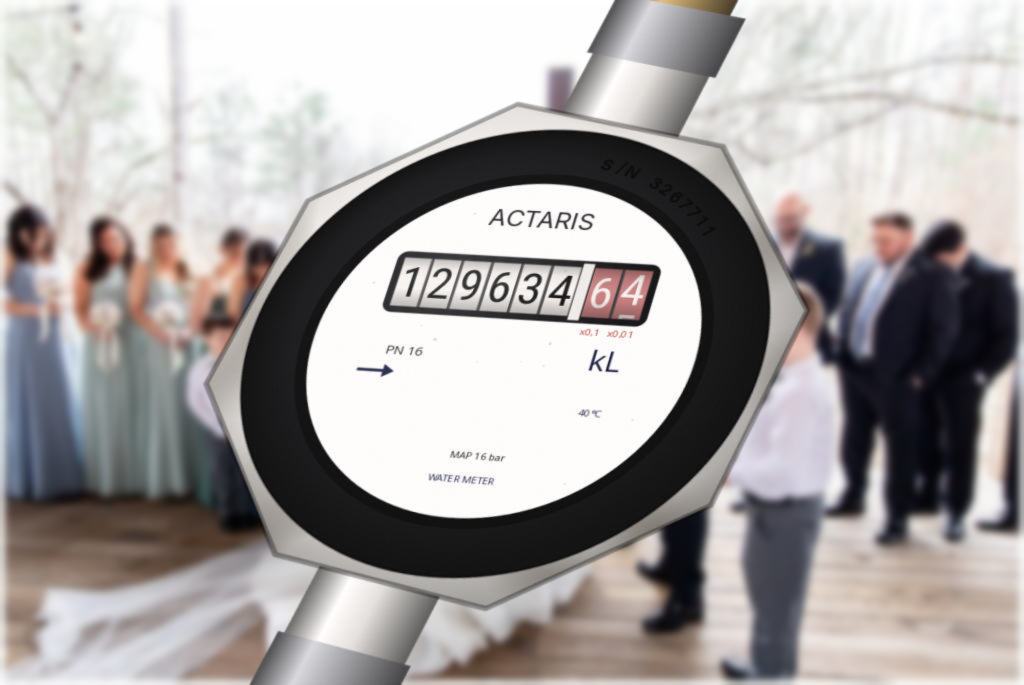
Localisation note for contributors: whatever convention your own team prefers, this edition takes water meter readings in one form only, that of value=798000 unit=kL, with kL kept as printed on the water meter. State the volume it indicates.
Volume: value=129634.64 unit=kL
